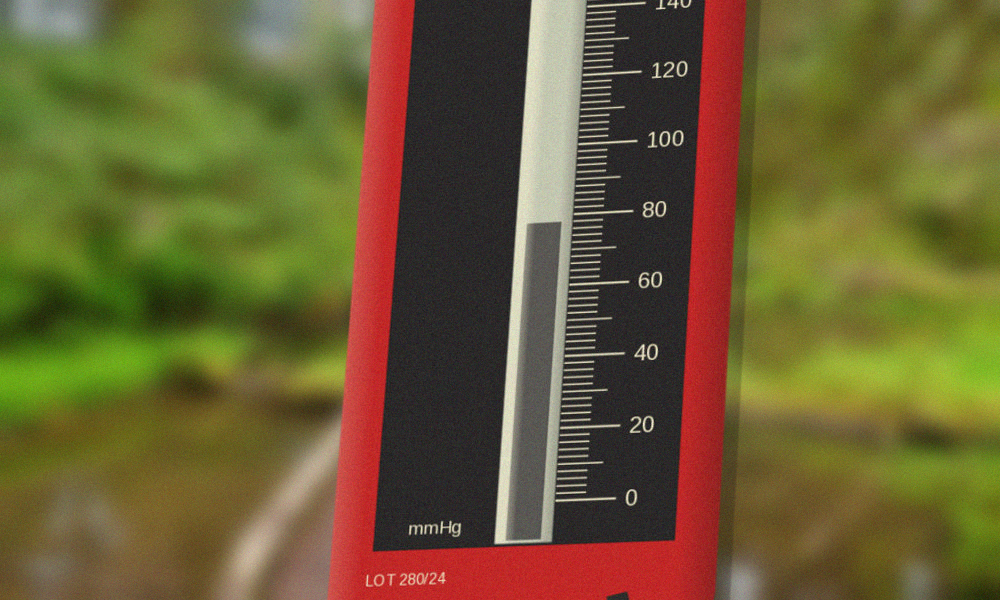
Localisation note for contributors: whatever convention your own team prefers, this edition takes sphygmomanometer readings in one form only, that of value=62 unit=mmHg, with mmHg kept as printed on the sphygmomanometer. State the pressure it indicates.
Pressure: value=78 unit=mmHg
